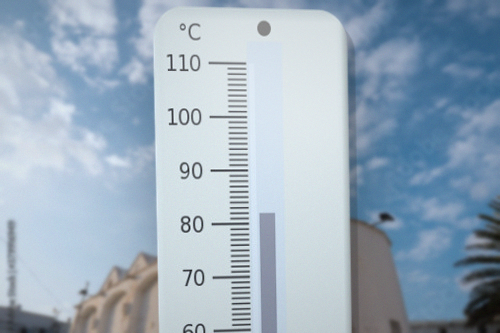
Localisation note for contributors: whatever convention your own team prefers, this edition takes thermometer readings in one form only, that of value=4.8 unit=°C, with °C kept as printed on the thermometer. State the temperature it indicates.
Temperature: value=82 unit=°C
